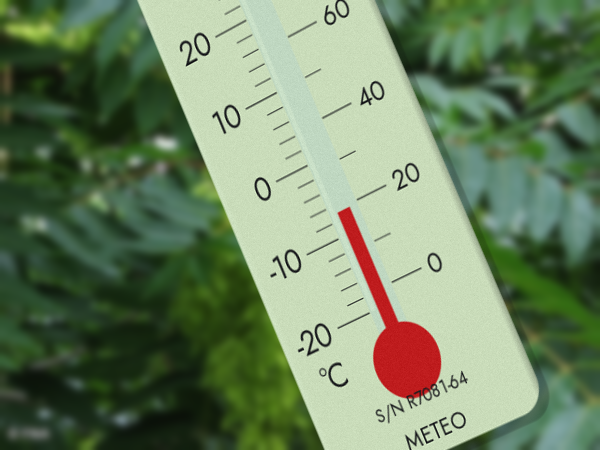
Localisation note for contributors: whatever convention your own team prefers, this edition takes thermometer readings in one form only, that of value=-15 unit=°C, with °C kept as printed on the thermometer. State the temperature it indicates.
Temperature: value=-7 unit=°C
